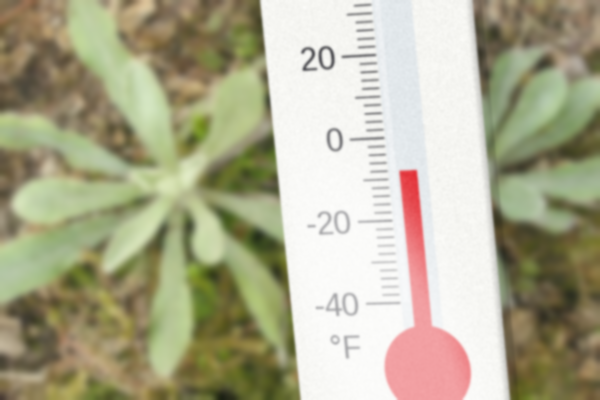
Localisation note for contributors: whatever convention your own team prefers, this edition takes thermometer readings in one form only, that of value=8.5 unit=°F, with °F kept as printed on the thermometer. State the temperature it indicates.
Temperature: value=-8 unit=°F
